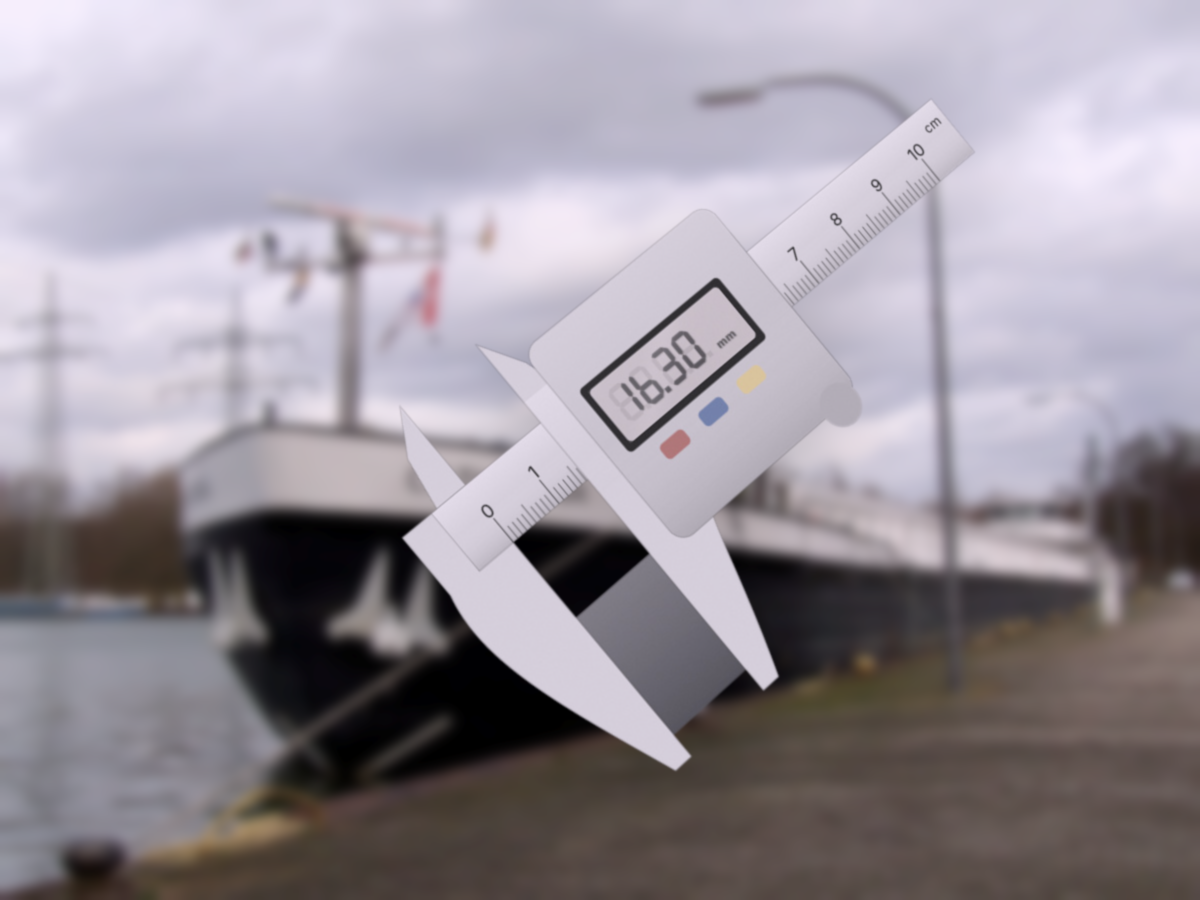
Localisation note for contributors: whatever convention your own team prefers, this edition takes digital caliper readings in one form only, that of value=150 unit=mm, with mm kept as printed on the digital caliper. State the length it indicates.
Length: value=16.30 unit=mm
